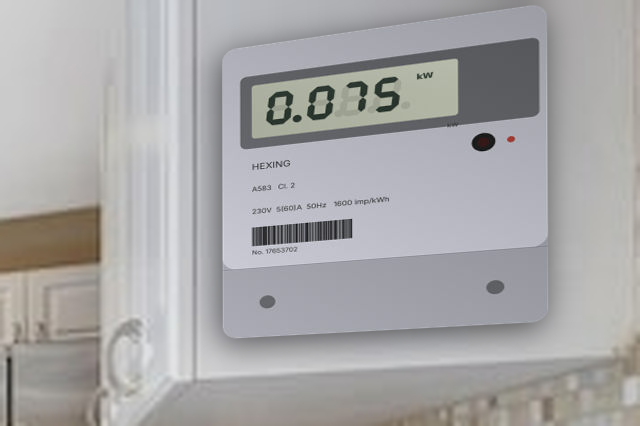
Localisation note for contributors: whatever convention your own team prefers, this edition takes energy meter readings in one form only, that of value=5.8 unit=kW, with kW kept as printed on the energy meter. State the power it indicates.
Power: value=0.075 unit=kW
